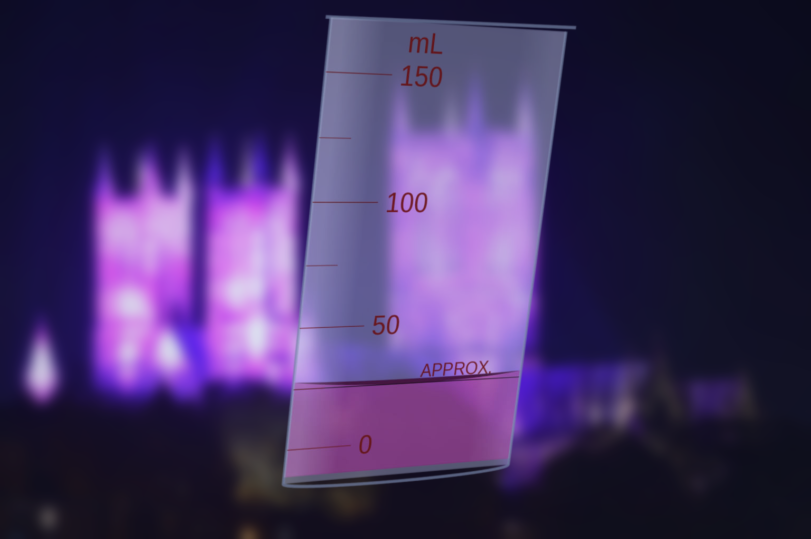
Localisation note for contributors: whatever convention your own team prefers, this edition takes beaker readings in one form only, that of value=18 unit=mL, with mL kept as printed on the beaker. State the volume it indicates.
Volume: value=25 unit=mL
